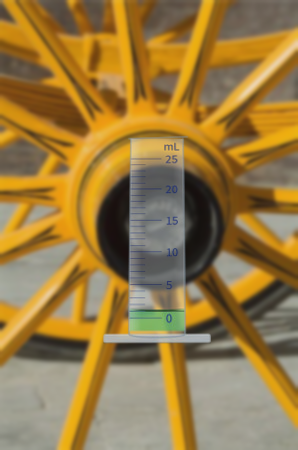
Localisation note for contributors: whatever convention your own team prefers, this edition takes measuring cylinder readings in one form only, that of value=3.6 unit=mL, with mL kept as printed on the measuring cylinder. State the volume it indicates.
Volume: value=1 unit=mL
